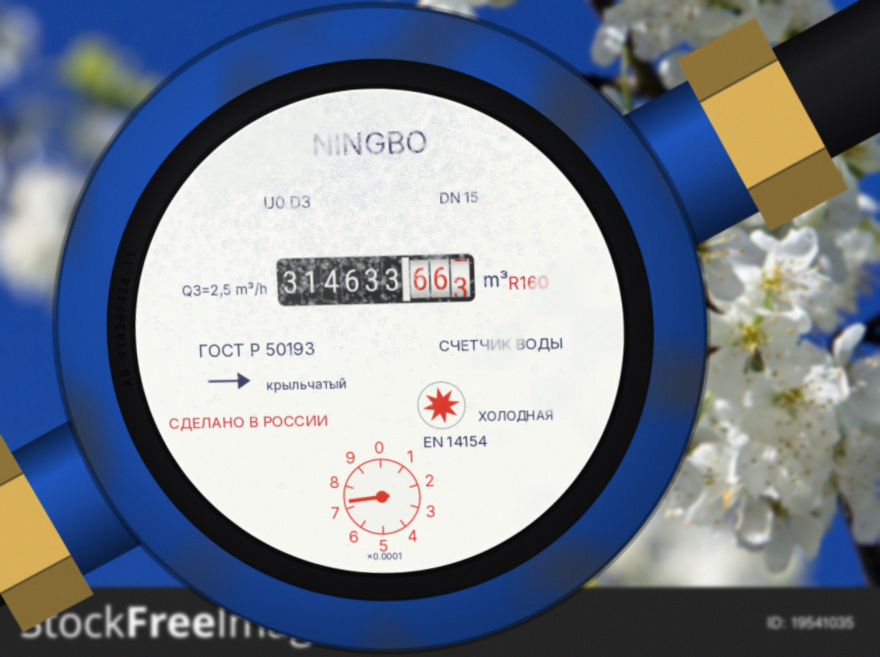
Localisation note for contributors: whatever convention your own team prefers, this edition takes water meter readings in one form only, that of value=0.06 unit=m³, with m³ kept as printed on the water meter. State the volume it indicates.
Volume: value=314633.6627 unit=m³
